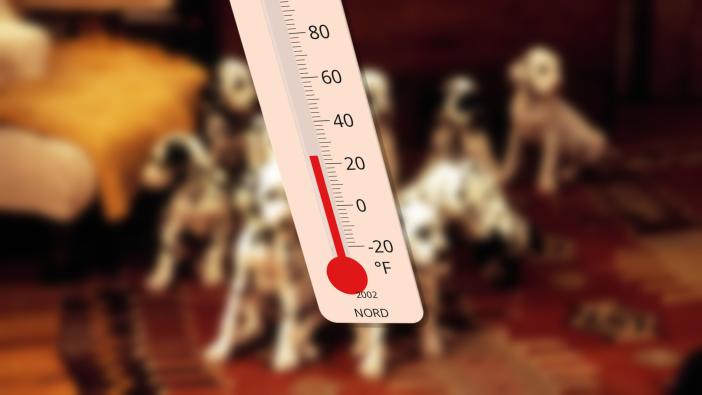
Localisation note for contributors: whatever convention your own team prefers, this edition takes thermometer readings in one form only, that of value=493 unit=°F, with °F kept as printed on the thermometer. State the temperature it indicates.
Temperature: value=24 unit=°F
